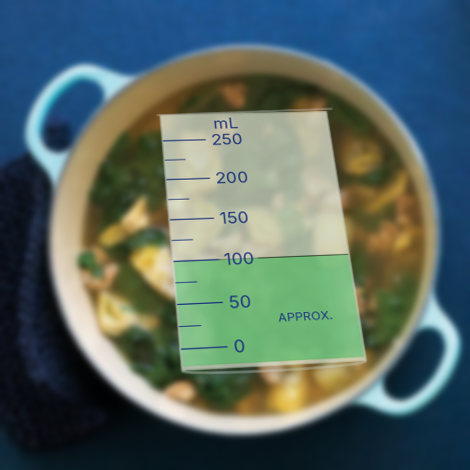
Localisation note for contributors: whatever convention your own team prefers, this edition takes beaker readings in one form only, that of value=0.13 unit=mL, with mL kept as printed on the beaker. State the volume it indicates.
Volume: value=100 unit=mL
